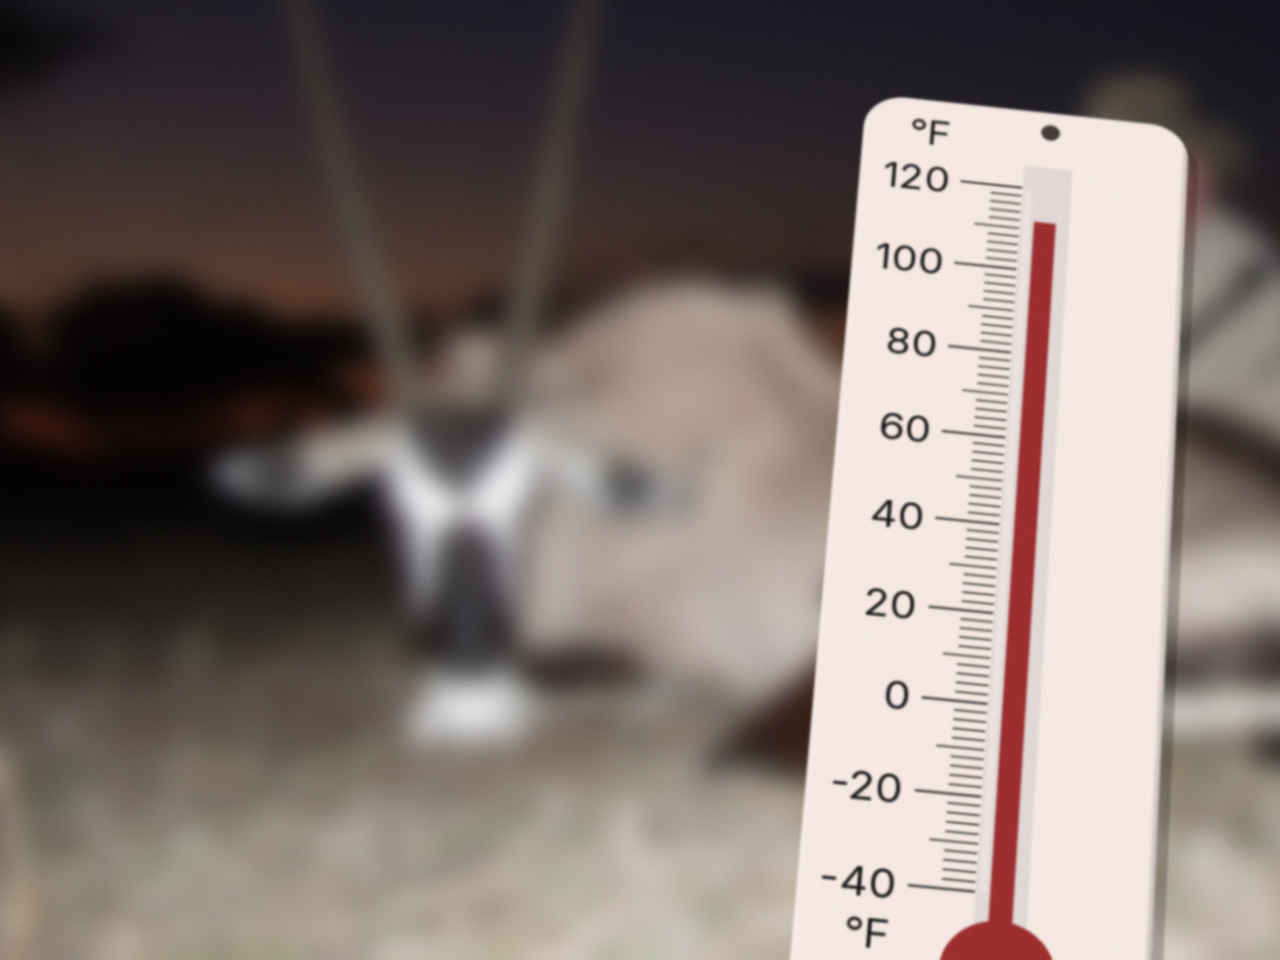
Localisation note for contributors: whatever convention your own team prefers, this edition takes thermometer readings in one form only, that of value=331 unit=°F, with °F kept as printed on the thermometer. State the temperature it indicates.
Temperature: value=112 unit=°F
